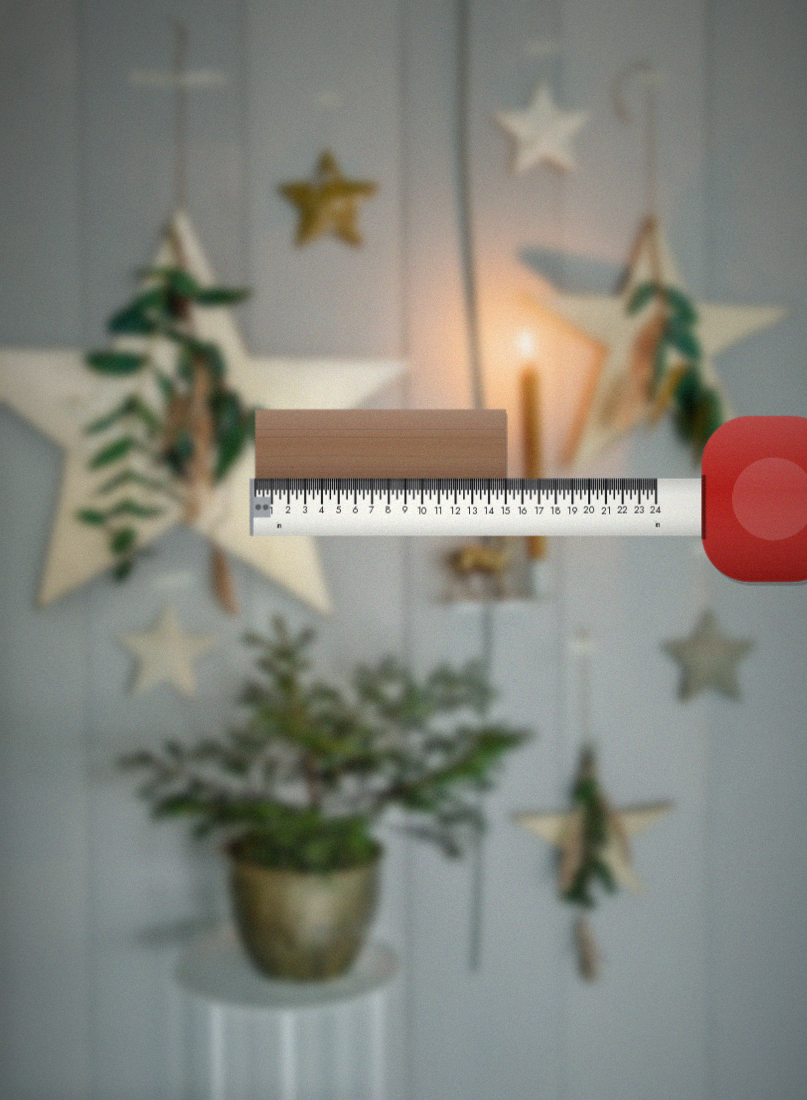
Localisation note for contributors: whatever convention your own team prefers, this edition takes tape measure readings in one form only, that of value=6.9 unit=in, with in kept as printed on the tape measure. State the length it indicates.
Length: value=15 unit=in
